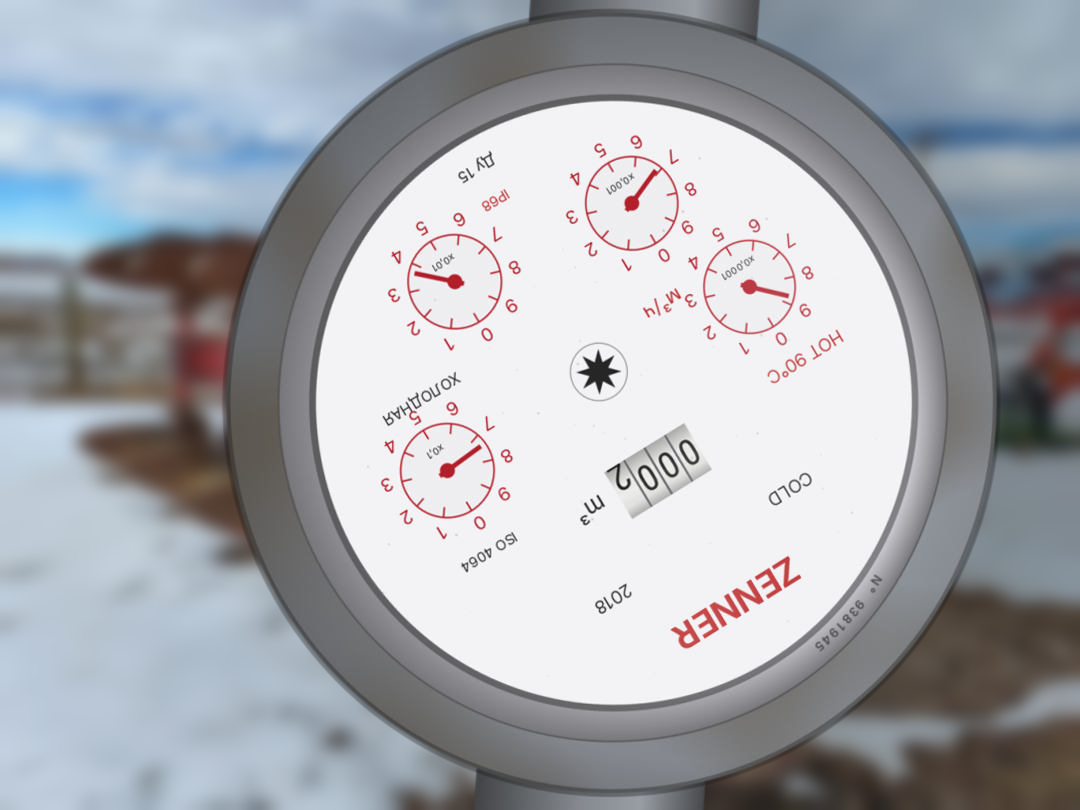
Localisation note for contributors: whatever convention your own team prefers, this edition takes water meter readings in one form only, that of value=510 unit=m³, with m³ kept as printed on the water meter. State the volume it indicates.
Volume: value=1.7368 unit=m³
